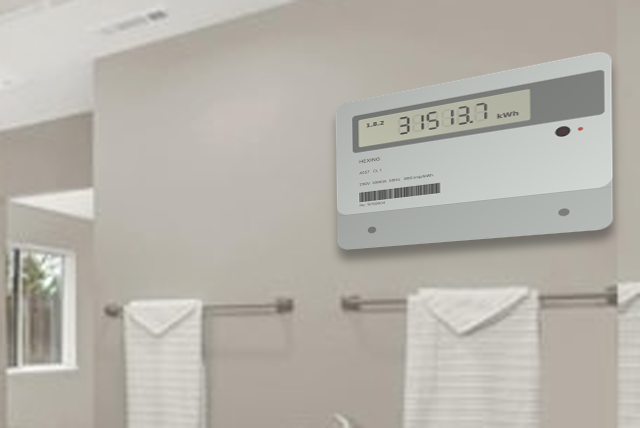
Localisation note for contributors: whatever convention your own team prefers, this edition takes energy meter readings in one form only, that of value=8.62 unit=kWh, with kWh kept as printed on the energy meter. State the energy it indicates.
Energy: value=31513.7 unit=kWh
